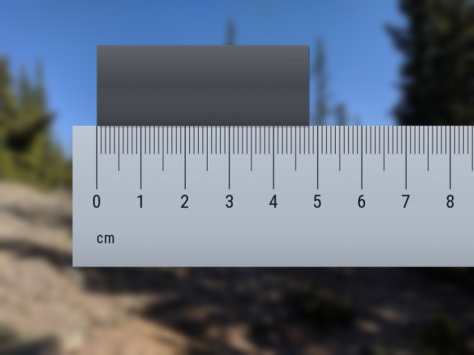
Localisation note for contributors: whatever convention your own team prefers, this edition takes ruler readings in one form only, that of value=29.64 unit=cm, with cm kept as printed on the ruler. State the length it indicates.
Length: value=4.8 unit=cm
